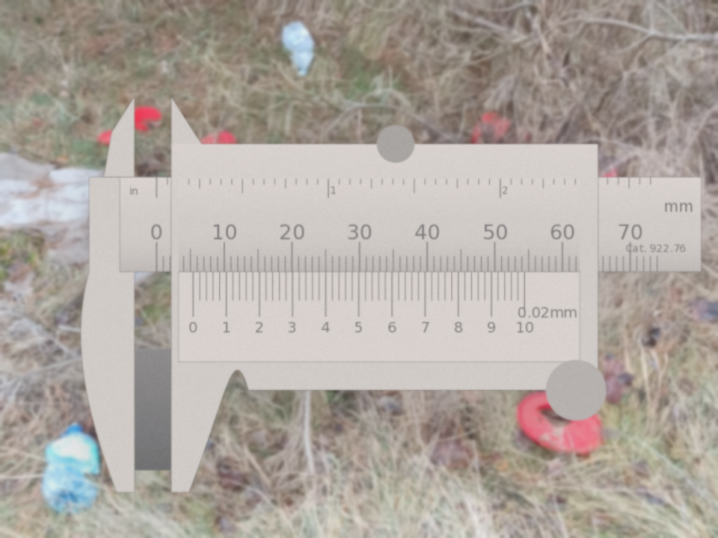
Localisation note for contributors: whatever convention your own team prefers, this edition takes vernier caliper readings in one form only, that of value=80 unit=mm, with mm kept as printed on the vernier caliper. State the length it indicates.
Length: value=5.4 unit=mm
